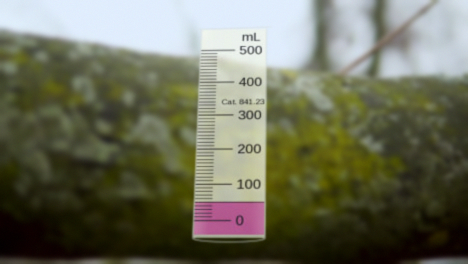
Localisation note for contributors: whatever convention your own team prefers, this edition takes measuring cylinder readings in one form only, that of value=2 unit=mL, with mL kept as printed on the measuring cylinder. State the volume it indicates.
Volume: value=50 unit=mL
